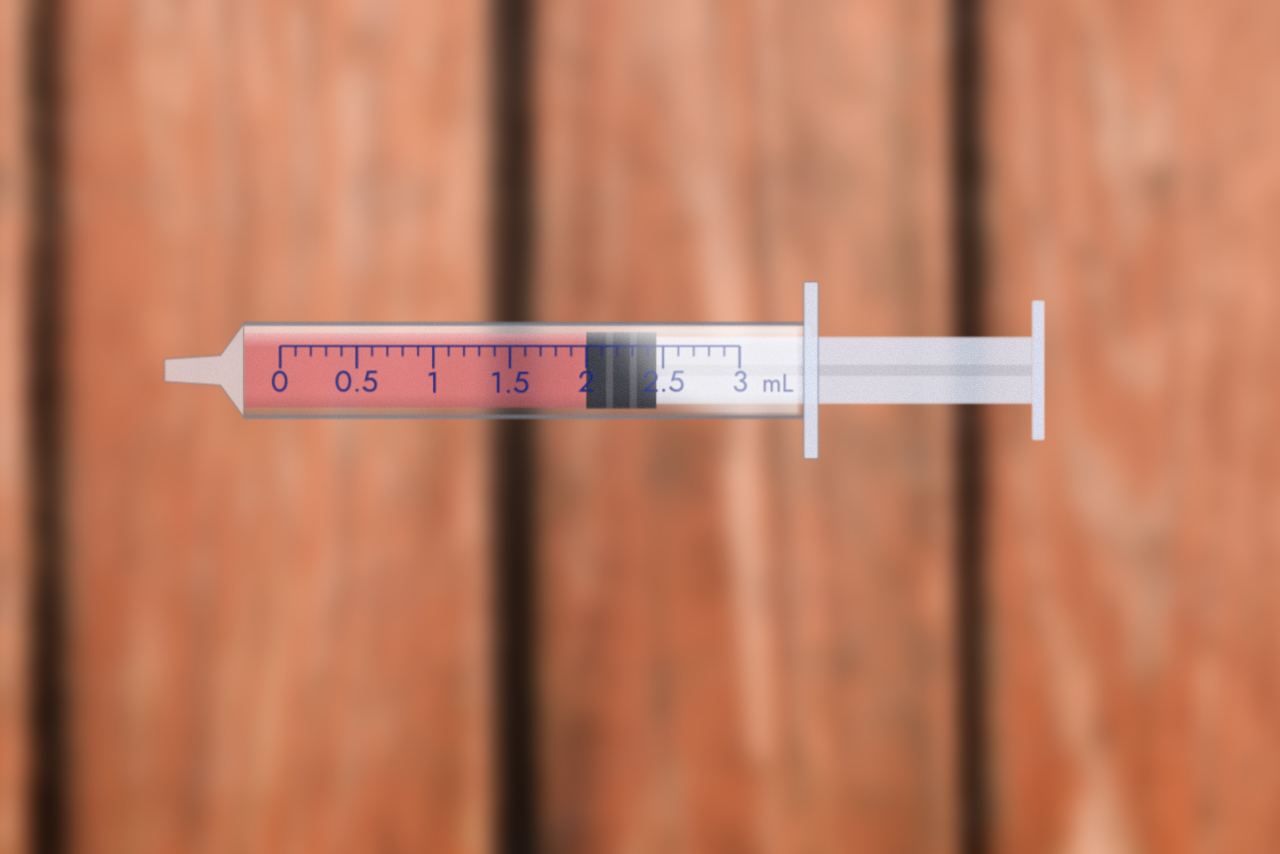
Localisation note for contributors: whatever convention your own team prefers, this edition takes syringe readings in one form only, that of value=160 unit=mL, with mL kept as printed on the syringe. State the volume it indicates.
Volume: value=2 unit=mL
